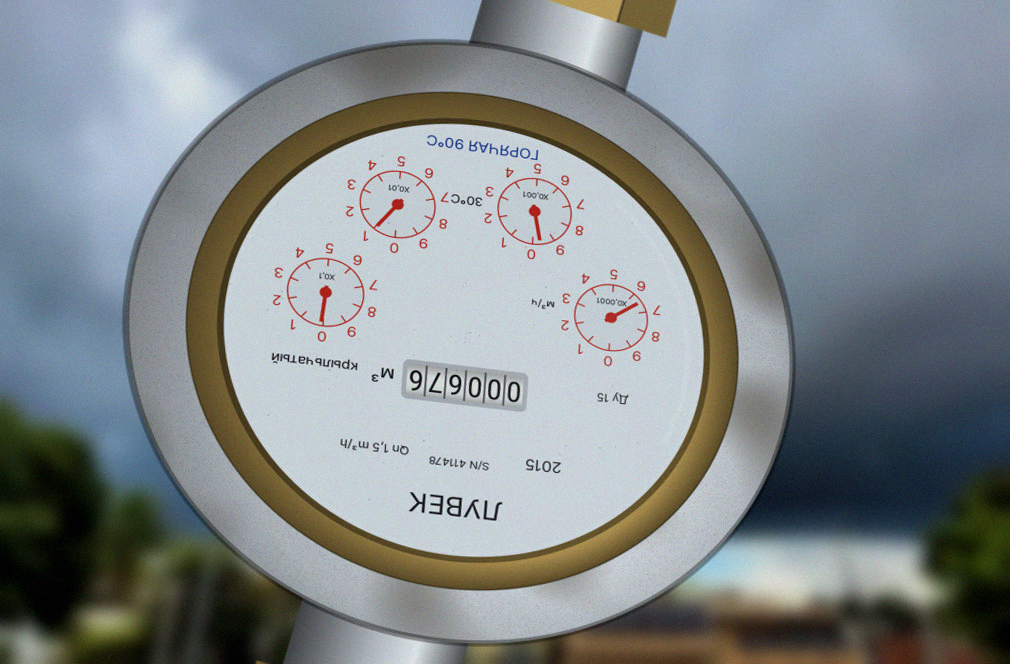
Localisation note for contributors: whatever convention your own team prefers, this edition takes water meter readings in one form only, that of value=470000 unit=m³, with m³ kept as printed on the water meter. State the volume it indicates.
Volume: value=676.0096 unit=m³
